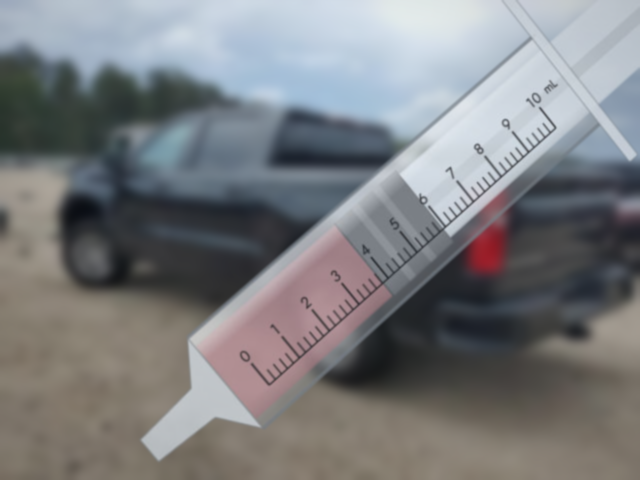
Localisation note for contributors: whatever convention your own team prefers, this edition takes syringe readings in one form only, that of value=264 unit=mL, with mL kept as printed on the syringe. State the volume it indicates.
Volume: value=3.8 unit=mL
